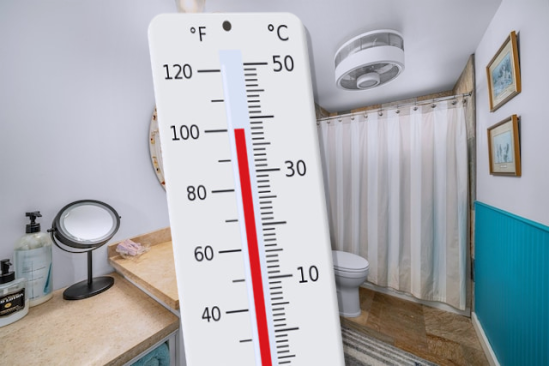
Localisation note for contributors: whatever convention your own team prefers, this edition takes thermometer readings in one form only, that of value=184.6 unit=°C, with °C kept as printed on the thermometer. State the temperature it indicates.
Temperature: value=38 unit=°C
